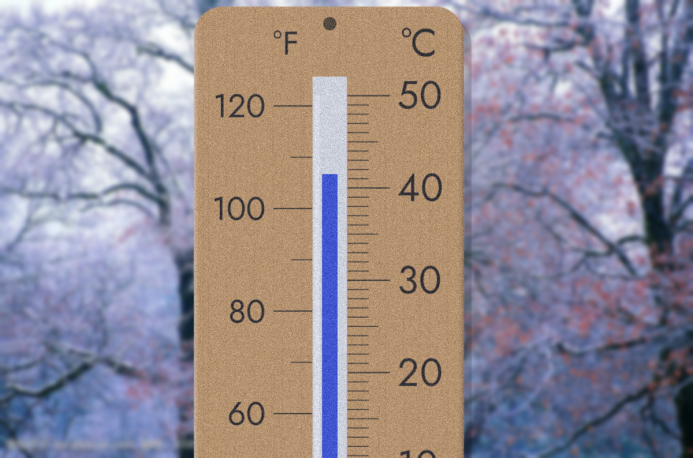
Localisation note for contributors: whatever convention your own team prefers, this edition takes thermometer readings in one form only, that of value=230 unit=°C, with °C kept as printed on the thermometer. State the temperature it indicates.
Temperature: value=41.5 unit=°C
